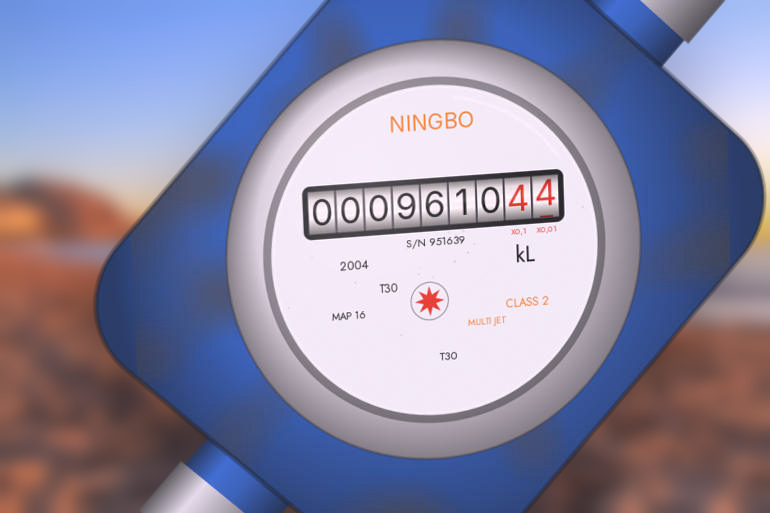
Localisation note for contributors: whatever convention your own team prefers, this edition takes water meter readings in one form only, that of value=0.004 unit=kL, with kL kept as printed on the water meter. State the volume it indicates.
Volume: value=9610.44 unit=kL
